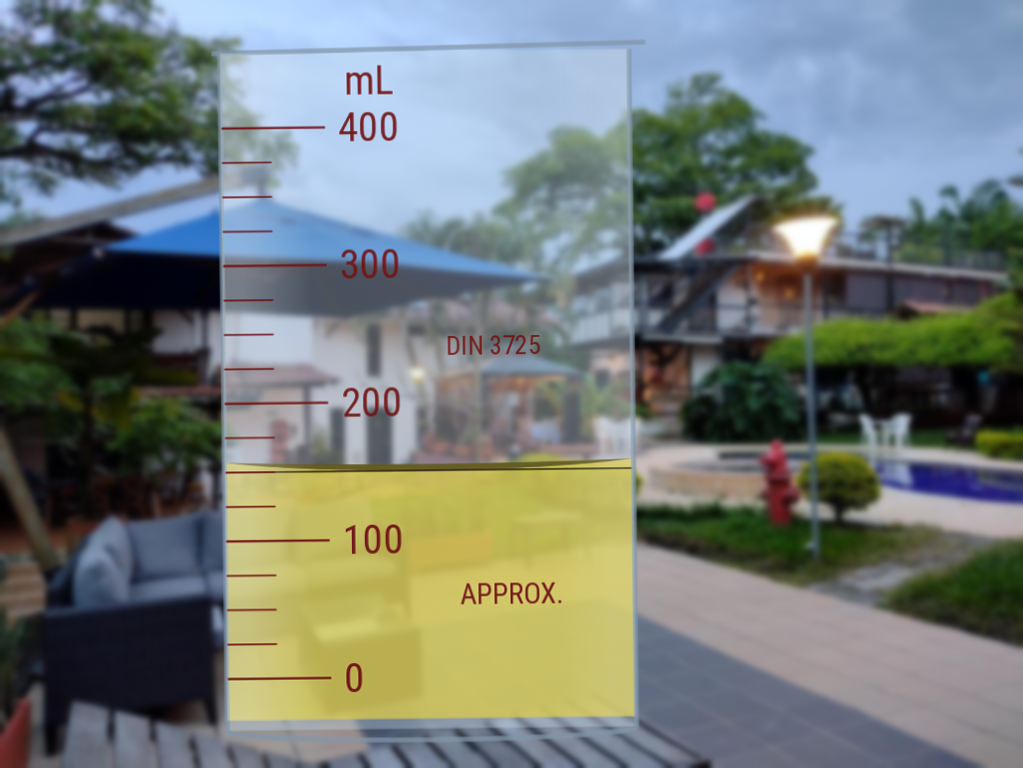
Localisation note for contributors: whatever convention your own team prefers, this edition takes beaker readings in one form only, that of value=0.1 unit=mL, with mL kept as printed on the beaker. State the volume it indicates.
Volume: value=150 unit=mL
